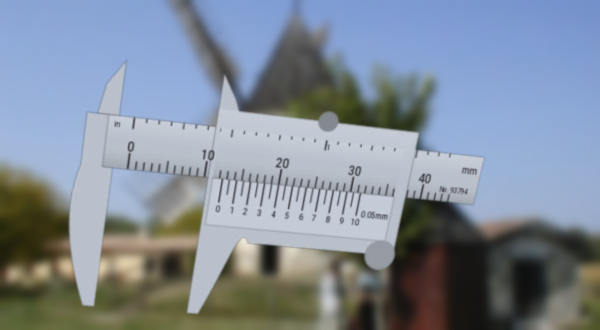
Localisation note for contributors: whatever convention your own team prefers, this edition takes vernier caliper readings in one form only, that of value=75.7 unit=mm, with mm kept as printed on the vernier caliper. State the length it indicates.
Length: value=12.4 unit=mm
